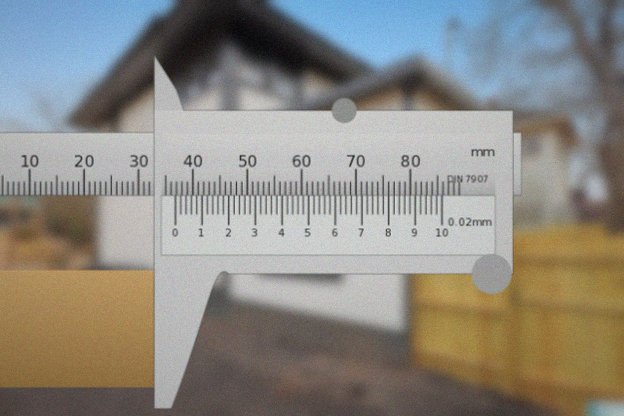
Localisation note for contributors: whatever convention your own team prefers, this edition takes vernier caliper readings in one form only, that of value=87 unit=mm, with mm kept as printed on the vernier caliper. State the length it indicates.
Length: value=36.8 unit=mm
